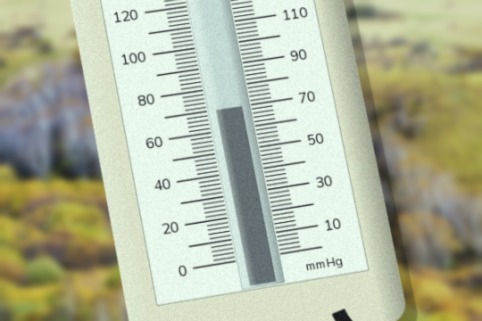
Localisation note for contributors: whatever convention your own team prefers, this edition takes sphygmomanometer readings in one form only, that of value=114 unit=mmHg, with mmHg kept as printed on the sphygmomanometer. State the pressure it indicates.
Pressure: value=70 unit=mmHg
